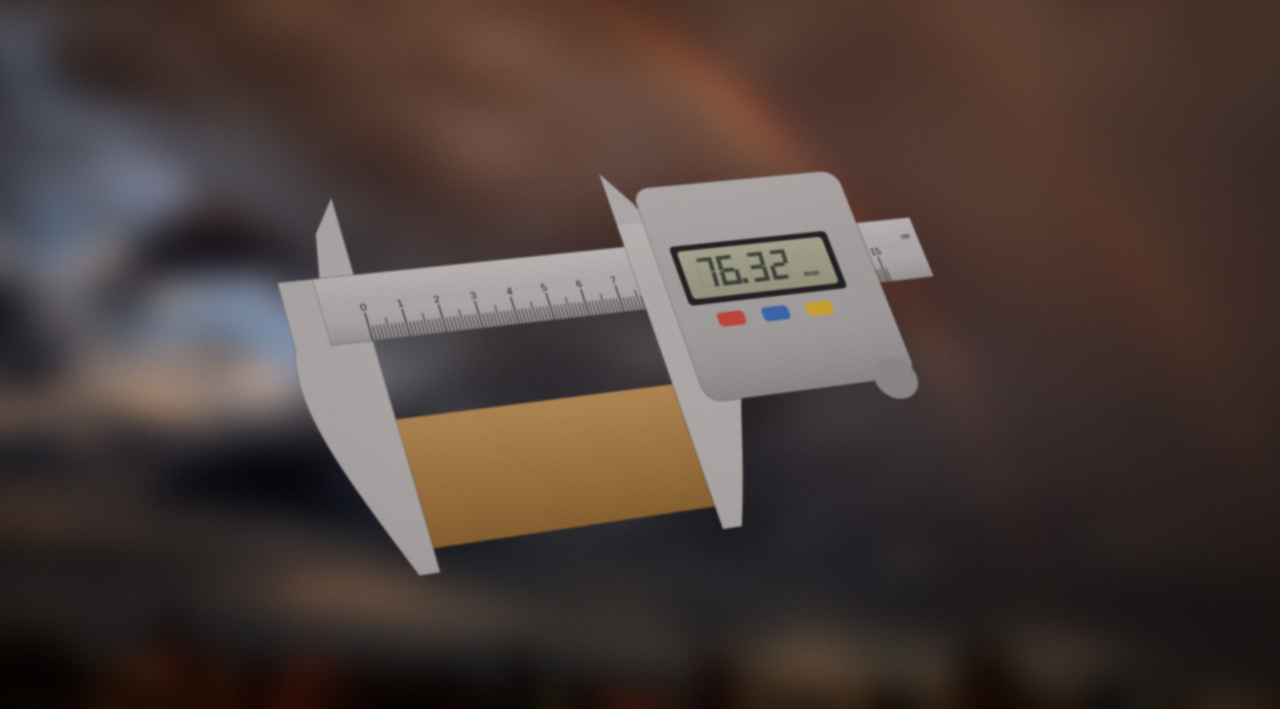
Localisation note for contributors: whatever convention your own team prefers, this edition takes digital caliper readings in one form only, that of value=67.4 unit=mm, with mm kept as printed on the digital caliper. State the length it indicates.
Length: value=76.32 unit=mm
